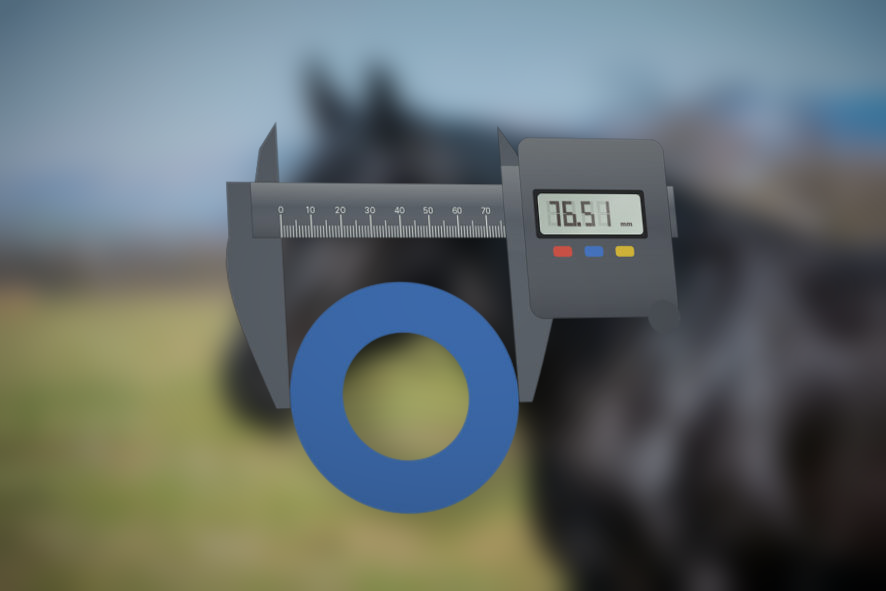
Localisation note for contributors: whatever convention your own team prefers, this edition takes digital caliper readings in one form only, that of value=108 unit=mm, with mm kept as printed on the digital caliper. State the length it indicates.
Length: value=76.51 unit=mm
